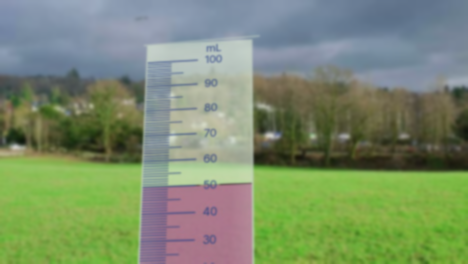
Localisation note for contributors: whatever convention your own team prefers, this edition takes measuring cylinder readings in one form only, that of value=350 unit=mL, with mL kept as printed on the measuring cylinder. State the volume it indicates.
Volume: value=50 unit=mL
